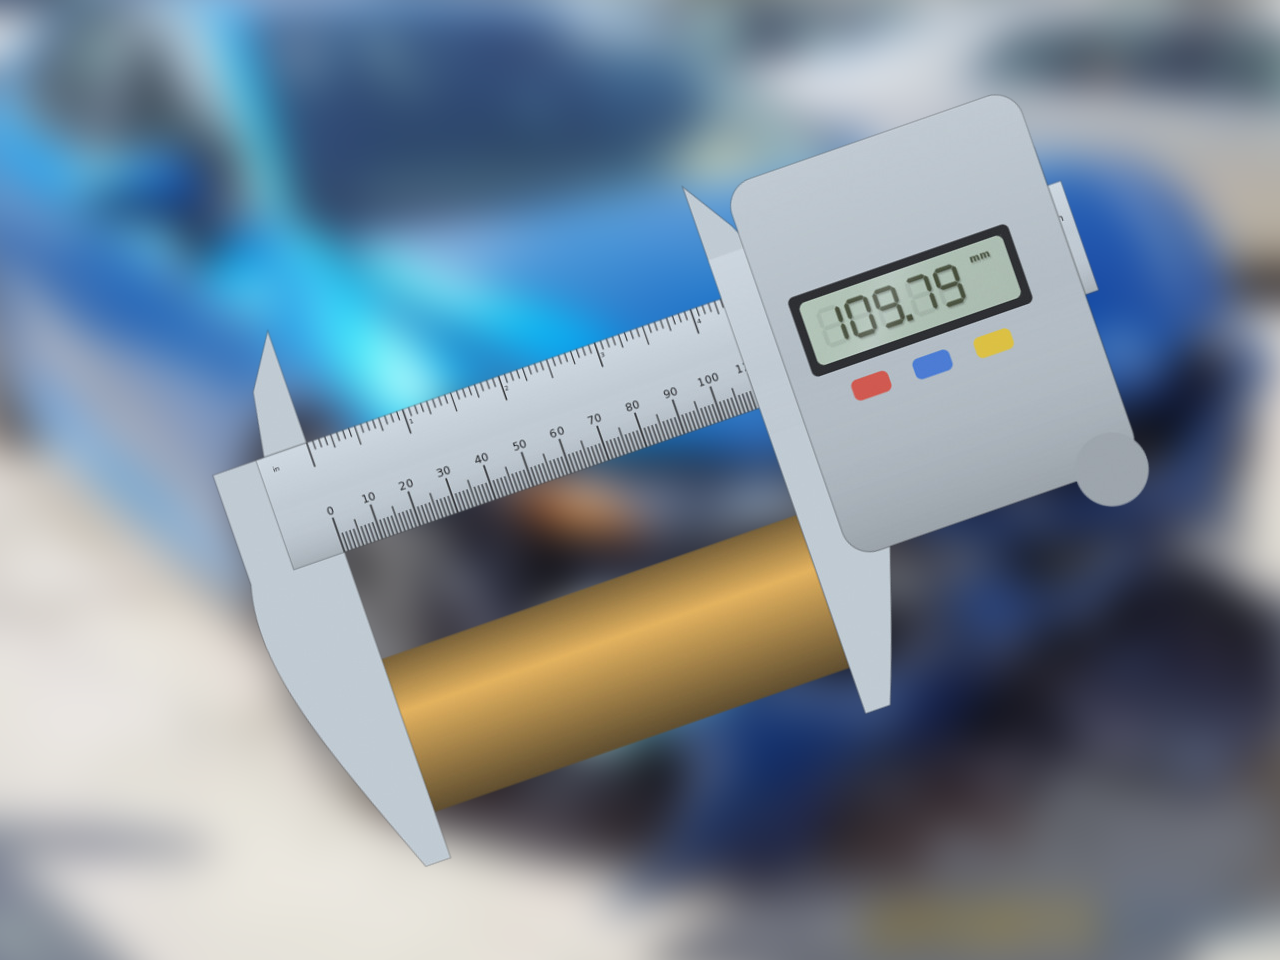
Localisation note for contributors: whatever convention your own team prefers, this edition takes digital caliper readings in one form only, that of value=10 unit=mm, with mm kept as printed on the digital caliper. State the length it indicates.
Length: value=109.79 unit=mm
